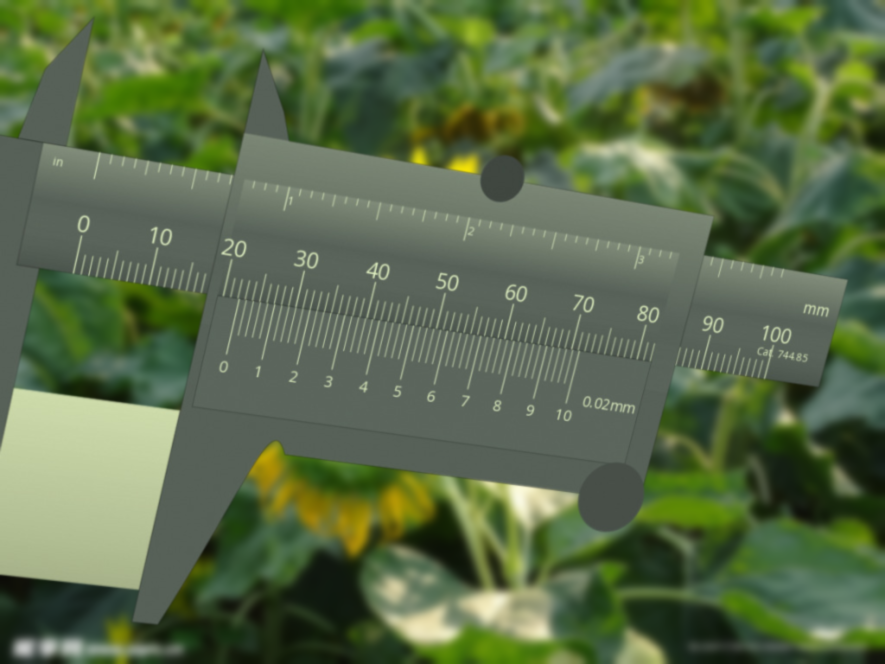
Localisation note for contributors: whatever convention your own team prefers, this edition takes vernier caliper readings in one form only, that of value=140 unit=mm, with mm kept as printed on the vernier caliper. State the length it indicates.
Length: value=22.2 unit=mm
